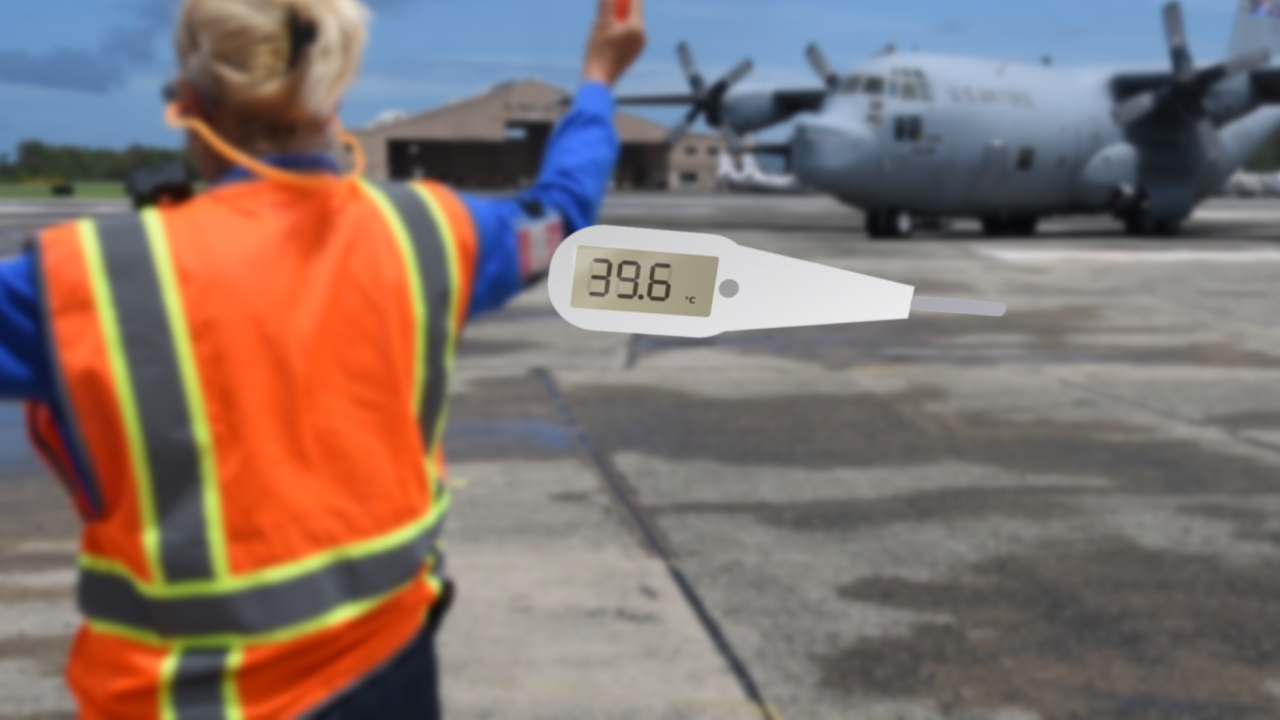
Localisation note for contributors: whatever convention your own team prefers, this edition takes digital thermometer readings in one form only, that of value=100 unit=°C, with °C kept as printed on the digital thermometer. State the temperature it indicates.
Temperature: value=39.6 unit=°C
